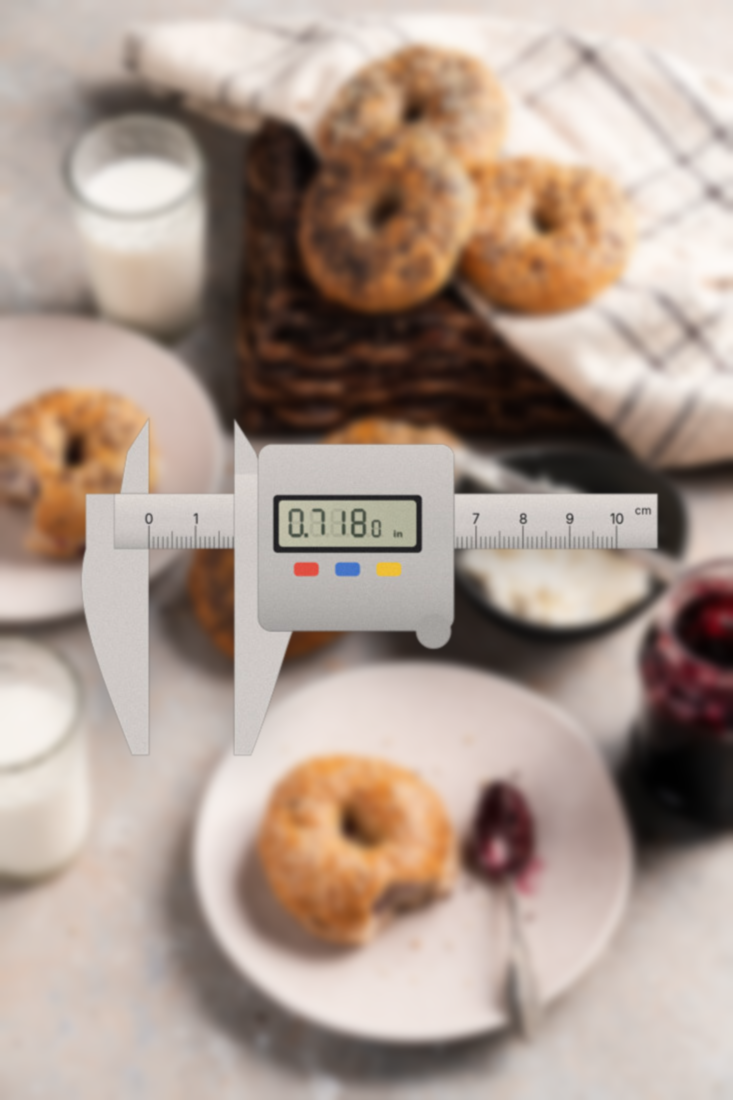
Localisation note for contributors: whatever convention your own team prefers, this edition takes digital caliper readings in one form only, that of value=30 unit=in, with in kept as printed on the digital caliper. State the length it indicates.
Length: value=0.7180 unit=in
